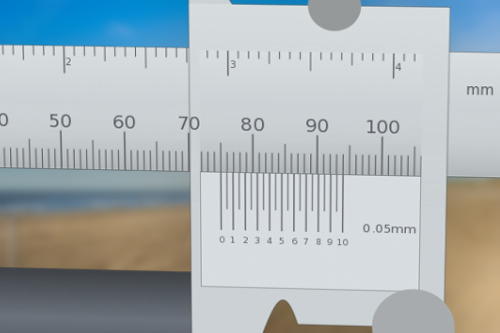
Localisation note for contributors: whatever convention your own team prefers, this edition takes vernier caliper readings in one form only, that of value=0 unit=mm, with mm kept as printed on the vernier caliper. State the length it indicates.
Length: value=75.0 unit=mm
